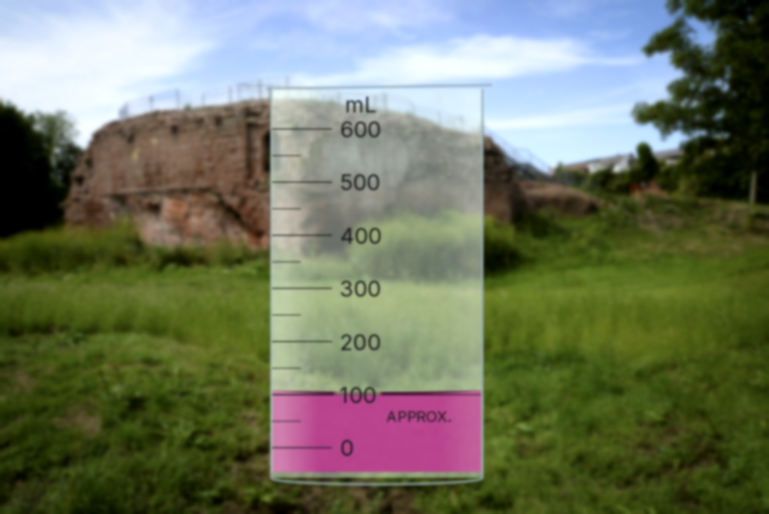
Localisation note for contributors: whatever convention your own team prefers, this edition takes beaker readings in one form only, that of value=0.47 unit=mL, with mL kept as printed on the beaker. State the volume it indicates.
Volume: value=100 unit=mL
